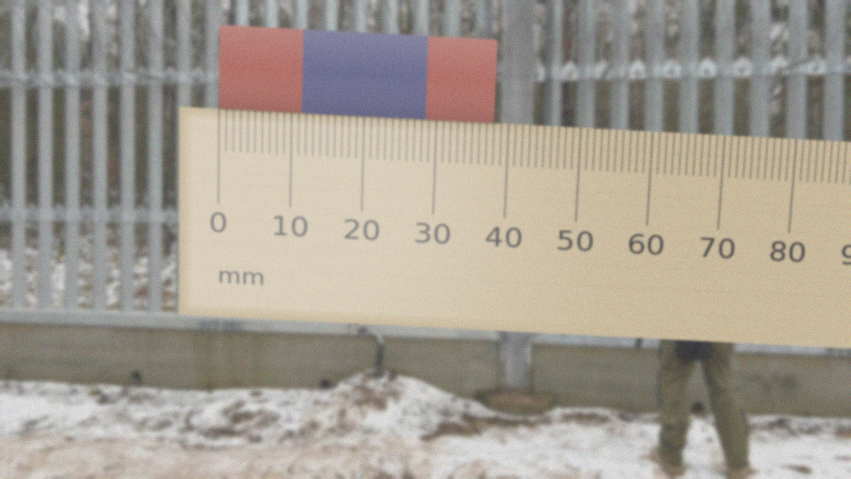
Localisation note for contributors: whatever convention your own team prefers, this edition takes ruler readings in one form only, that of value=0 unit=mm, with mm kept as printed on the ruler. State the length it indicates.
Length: value=38 unit=mm
